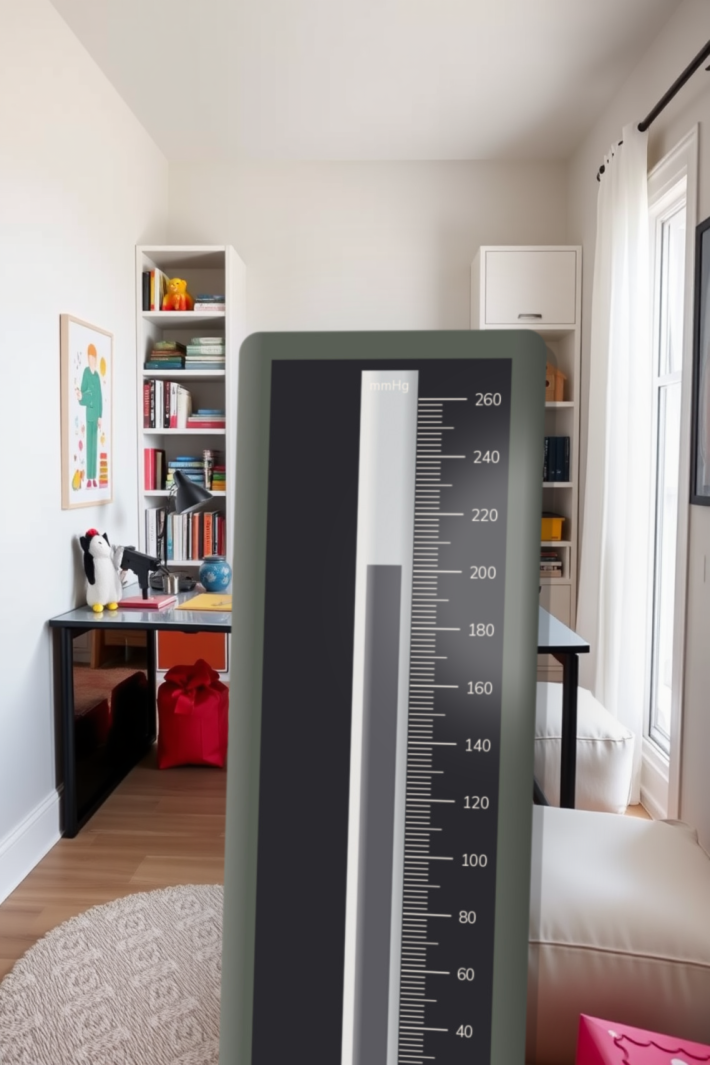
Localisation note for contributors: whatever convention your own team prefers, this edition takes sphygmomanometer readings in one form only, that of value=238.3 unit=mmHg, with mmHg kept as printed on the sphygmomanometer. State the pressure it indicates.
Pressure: value=202 unit=mmHg
